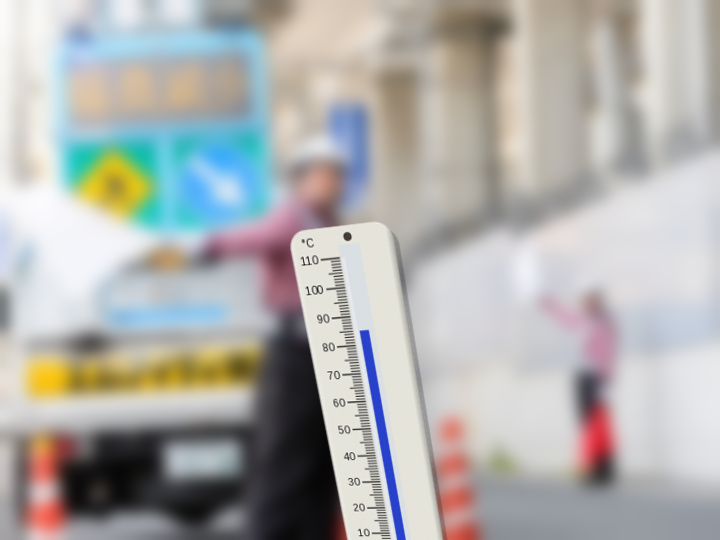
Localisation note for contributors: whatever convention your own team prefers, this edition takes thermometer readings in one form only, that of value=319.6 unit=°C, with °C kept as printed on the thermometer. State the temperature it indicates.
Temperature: value=85 unit=°C
